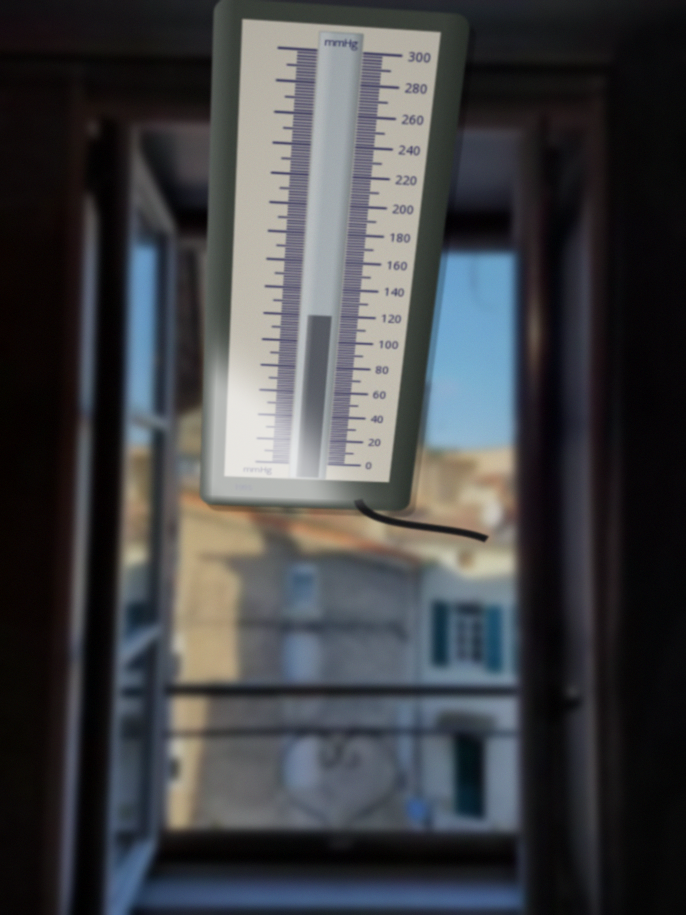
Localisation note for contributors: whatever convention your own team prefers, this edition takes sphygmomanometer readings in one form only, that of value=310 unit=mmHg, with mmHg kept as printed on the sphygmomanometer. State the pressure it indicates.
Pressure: value=120 unit=mmHg
